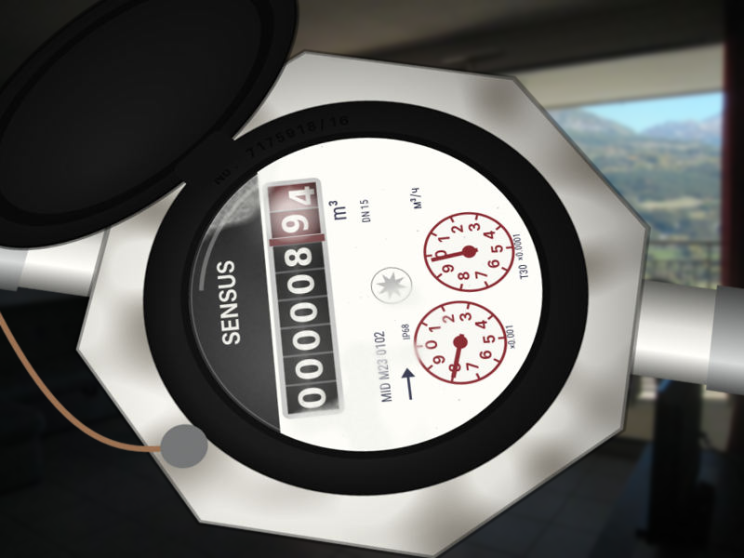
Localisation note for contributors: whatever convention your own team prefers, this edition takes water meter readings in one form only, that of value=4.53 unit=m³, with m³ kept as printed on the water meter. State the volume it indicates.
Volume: value=8.9379 unit=m³
